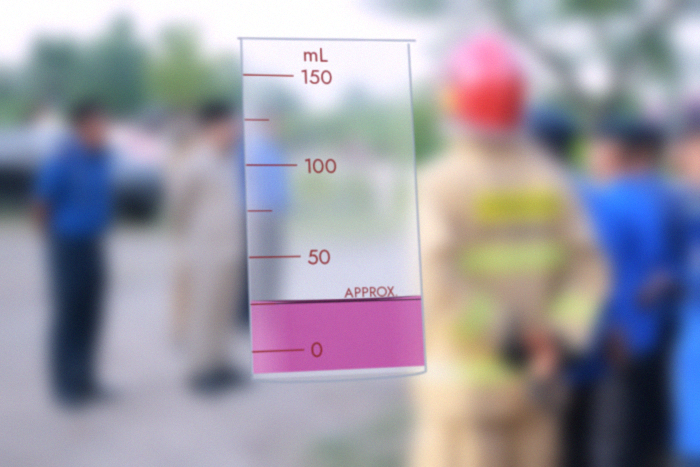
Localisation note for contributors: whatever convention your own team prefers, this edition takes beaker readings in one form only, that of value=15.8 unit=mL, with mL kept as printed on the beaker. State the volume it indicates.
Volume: value=25 unit=mL
